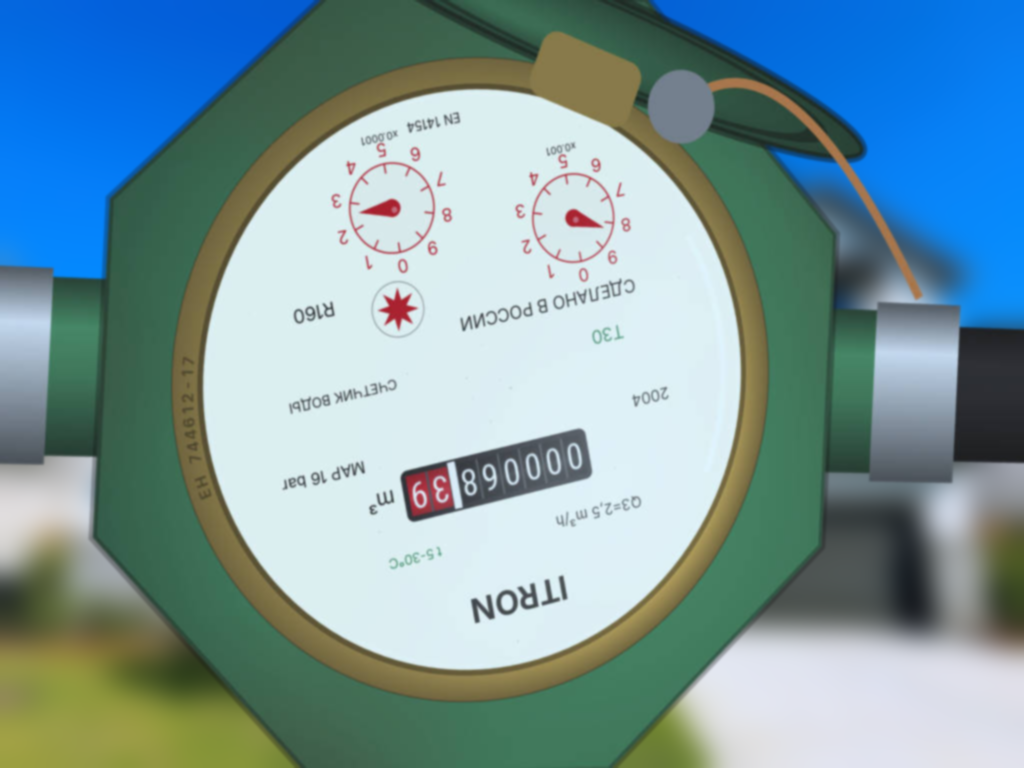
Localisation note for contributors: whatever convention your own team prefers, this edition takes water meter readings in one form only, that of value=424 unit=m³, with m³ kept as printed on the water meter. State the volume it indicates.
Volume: value=68.3982 unit=m³
